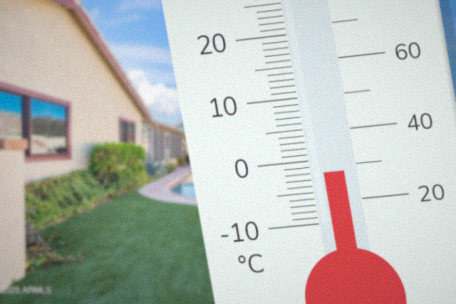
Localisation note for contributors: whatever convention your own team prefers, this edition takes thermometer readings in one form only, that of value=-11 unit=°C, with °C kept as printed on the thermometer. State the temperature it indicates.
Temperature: value=-2 unit=°C
